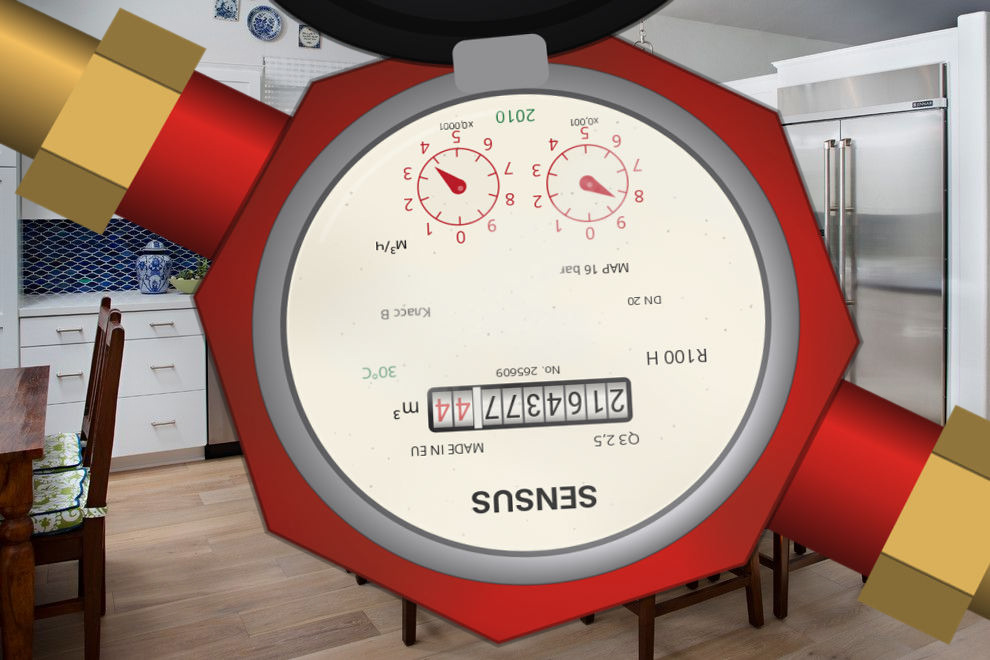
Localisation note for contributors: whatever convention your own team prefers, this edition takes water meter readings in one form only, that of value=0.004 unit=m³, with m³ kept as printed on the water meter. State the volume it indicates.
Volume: value=2164377.4483 unit=m³
